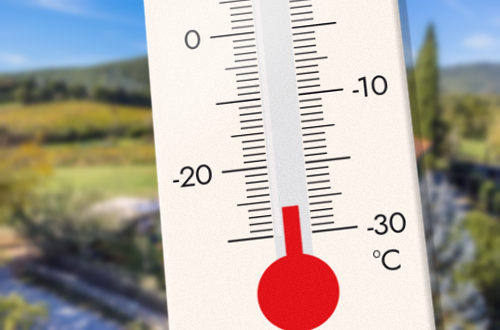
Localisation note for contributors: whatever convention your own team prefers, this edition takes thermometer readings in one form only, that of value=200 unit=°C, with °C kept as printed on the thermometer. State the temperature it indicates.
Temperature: value=-26 unit=°C
